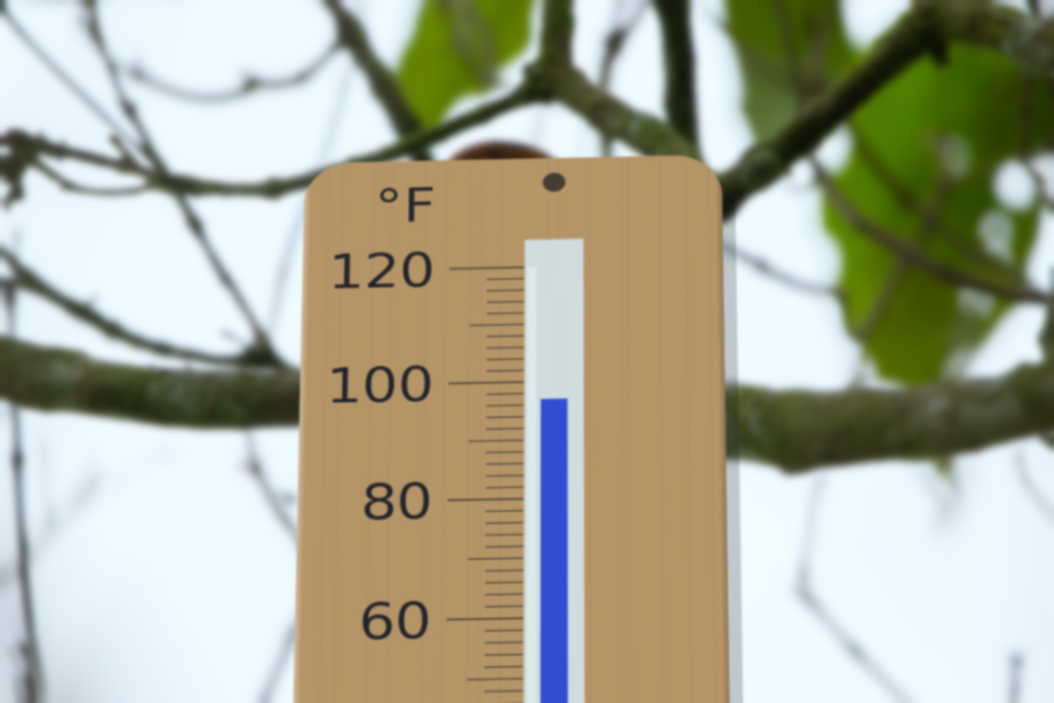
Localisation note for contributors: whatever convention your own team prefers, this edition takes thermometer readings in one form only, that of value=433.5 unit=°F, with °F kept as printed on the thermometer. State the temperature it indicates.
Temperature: value=97 unit=°F
